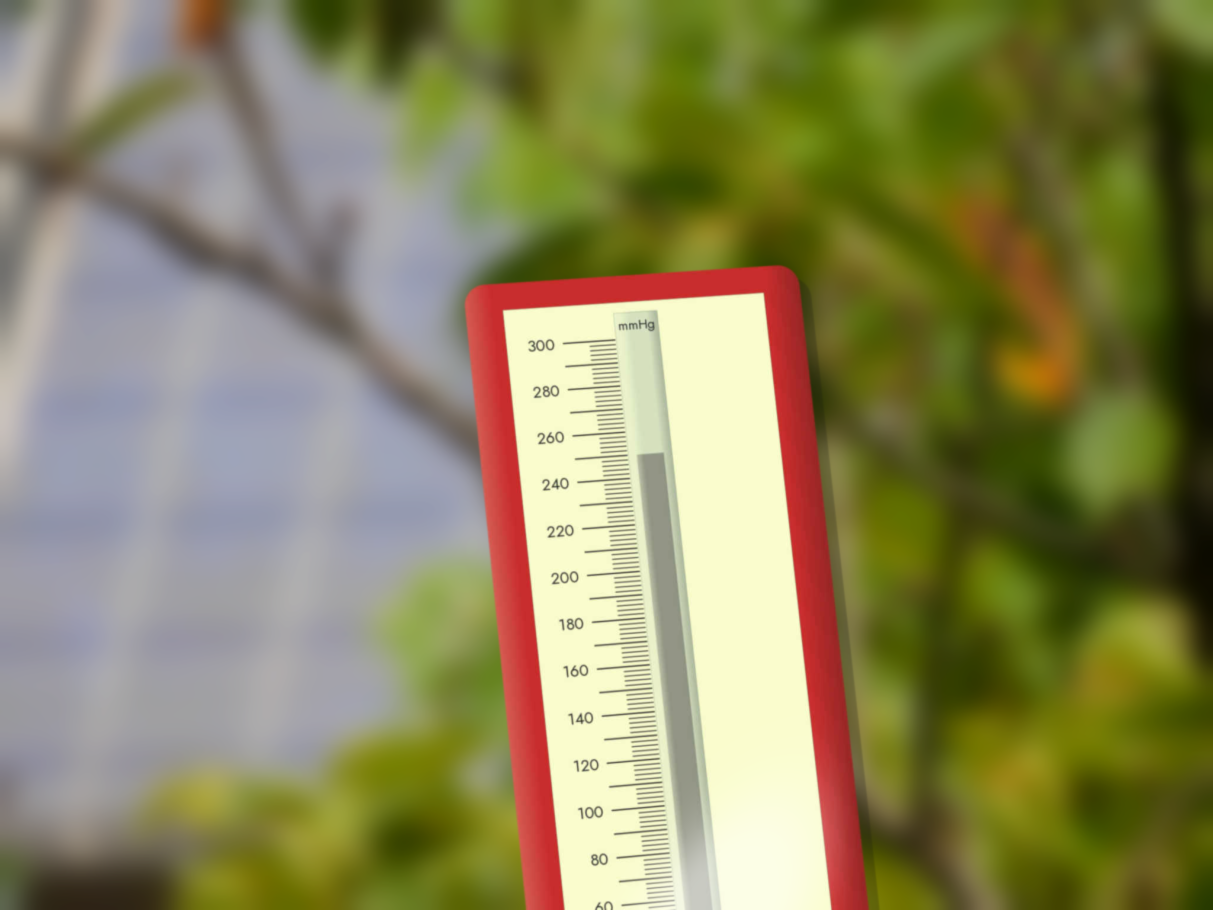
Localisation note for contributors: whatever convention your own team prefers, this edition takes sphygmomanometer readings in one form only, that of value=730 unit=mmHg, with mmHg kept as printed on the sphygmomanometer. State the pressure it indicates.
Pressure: value=250 unit=mmHg
